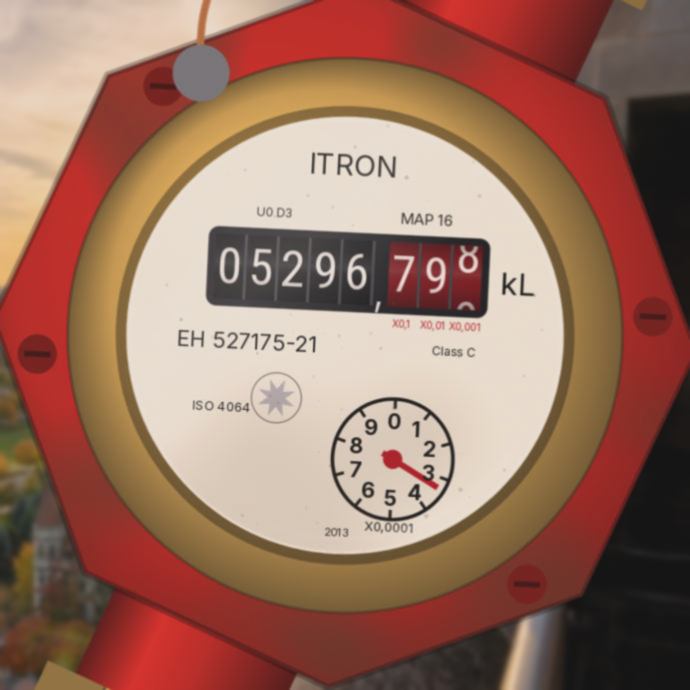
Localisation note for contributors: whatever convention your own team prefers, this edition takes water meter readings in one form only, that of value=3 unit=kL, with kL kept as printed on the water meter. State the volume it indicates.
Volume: value=5296.7983 unit=kL
